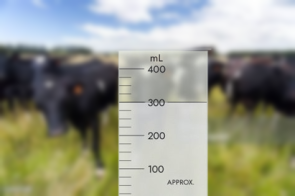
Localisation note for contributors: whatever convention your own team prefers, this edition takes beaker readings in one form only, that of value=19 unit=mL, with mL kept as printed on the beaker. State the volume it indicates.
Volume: value=300 unit=mL
